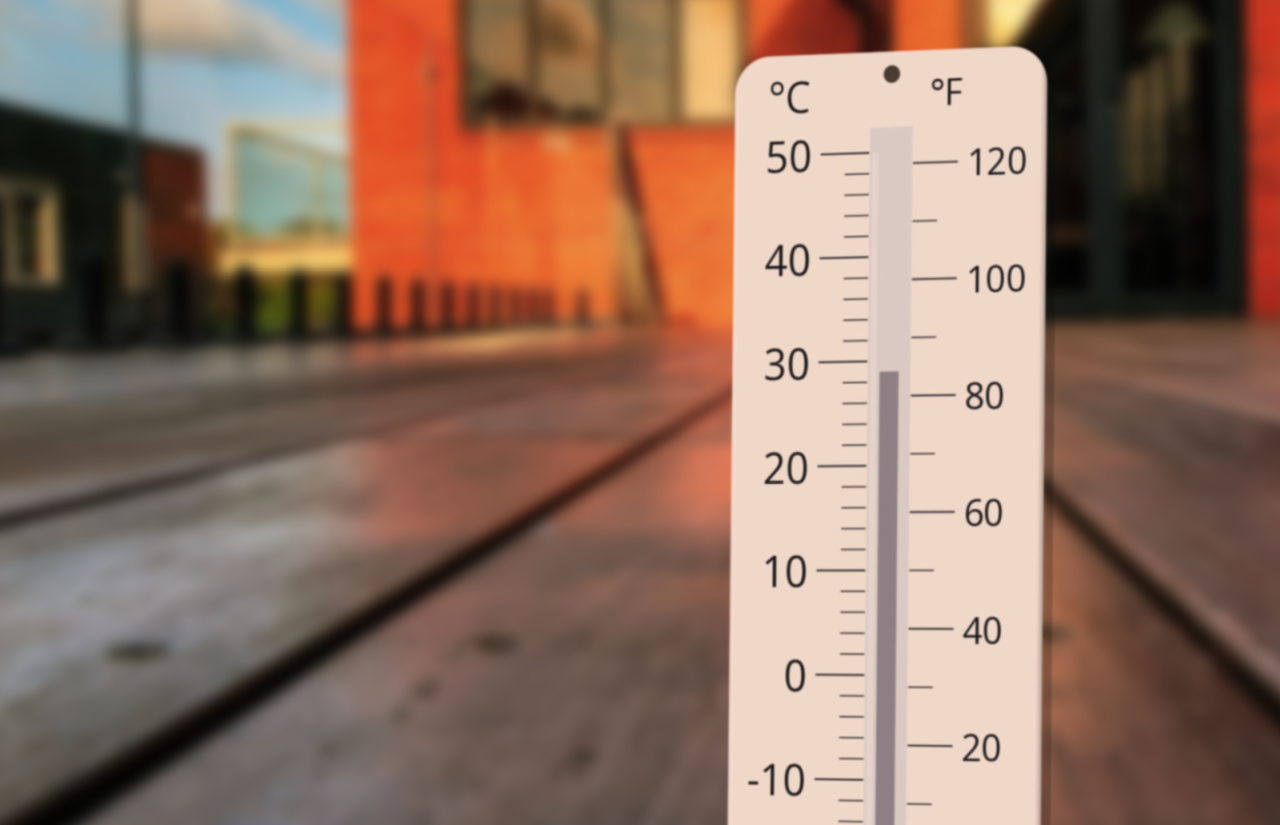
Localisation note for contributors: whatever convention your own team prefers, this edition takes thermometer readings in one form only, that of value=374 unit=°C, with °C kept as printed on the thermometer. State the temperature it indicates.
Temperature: value=29 unit=°C
